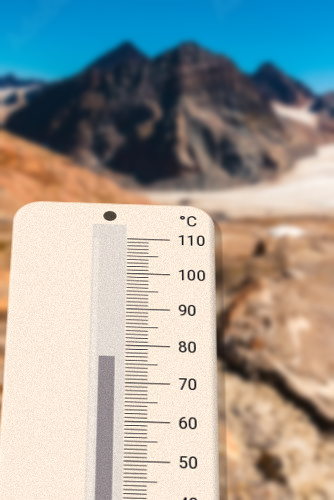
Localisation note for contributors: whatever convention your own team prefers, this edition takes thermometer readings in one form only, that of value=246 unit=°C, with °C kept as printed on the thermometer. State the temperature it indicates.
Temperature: value=77 unit=°C
